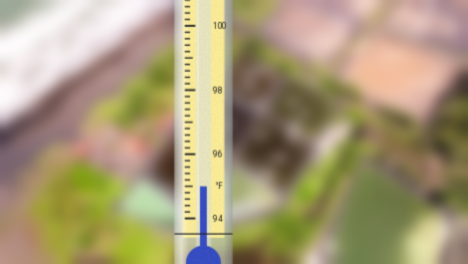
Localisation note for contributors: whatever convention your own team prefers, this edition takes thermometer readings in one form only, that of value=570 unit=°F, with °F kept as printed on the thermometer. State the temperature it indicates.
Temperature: value=95 unit=°F
